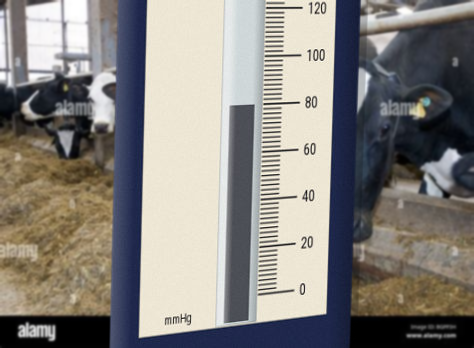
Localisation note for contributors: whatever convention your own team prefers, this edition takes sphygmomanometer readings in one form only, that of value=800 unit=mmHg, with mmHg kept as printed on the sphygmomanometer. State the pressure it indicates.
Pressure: value=80 unit=mmHg
